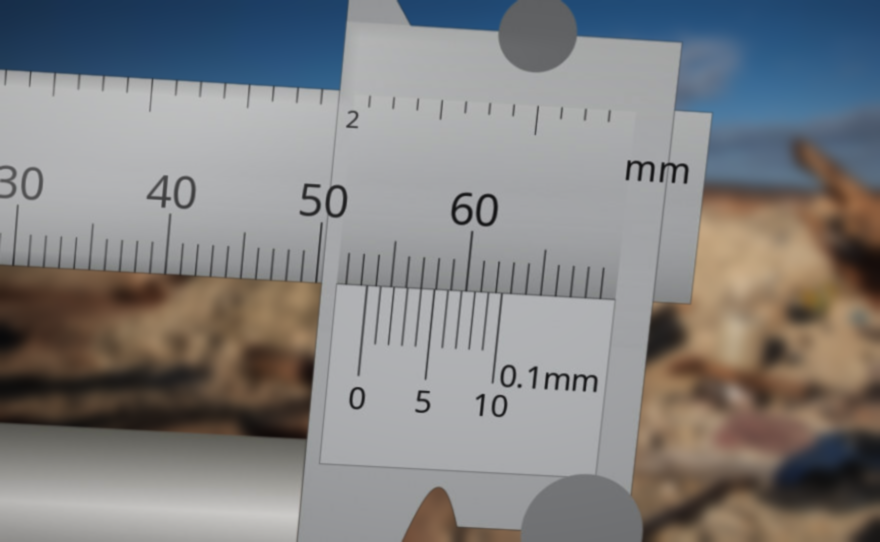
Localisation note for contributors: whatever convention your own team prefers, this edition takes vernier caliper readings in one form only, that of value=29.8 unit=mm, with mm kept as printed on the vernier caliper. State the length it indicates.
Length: value=53.4 unit=mm
